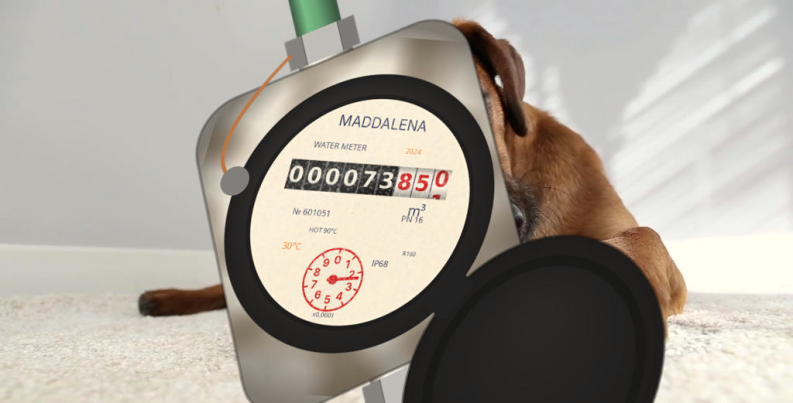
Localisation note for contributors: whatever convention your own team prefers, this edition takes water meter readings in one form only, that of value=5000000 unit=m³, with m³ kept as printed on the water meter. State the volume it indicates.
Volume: value=73.8502 unit=m³
